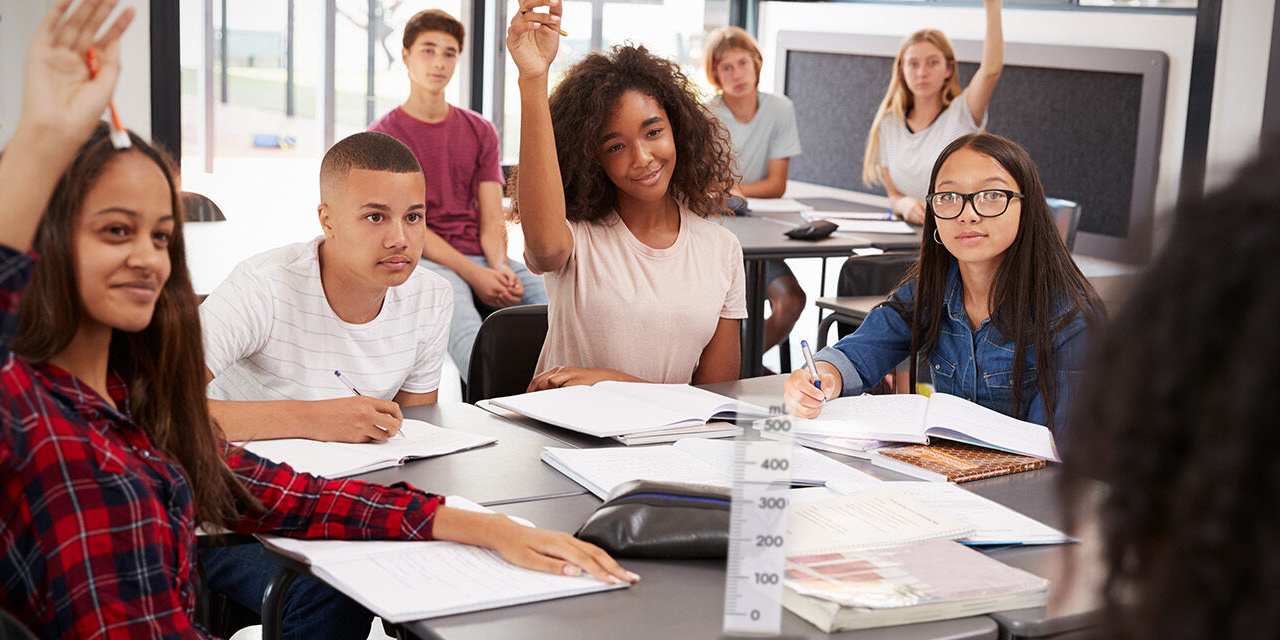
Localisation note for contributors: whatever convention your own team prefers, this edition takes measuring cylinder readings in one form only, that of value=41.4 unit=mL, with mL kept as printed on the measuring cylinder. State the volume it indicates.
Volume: value=350 unit=mL
